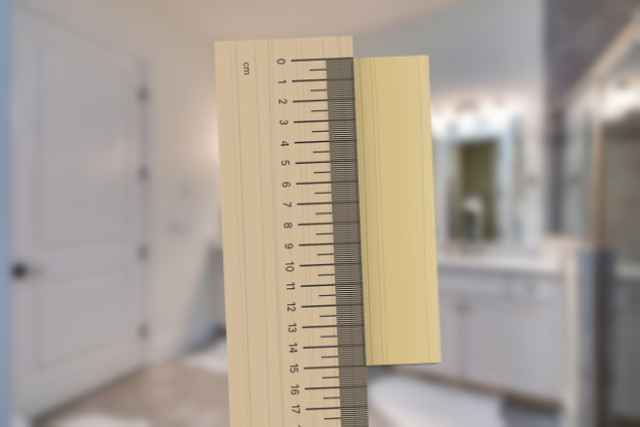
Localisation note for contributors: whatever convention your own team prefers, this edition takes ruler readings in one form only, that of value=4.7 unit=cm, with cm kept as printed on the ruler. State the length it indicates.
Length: value=15 unit=cm
